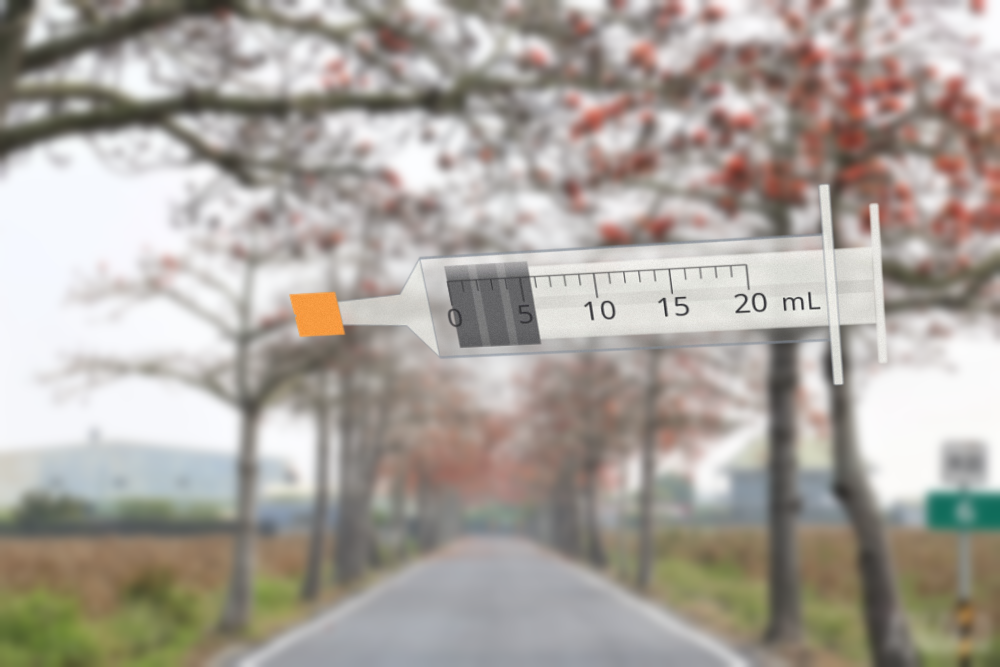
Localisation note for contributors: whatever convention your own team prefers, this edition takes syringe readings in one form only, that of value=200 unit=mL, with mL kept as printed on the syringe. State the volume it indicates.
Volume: value=0 unit=mL
